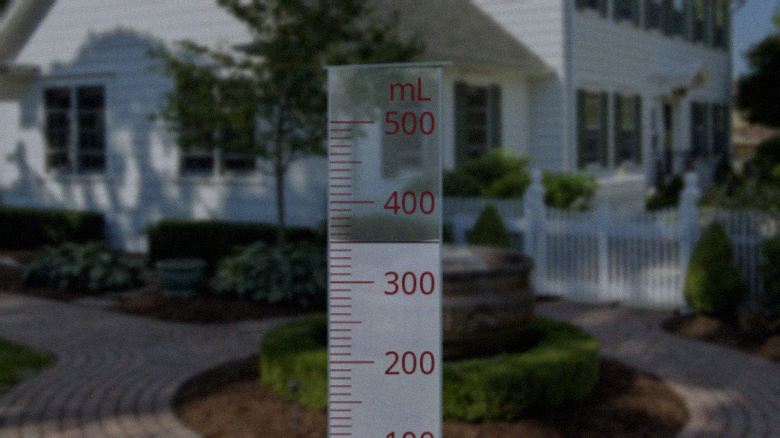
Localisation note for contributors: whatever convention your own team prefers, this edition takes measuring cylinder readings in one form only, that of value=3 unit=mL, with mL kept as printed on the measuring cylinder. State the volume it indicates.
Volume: value=350 unit=mL
